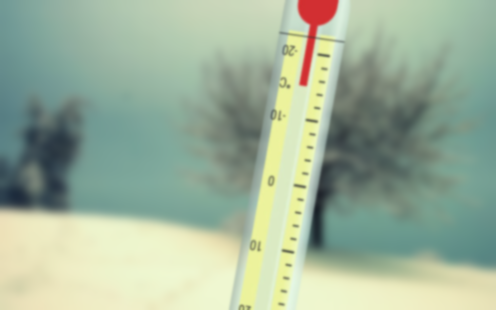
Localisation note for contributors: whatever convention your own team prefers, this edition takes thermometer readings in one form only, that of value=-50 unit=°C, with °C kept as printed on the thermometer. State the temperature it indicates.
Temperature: value=-15 unit=°C
